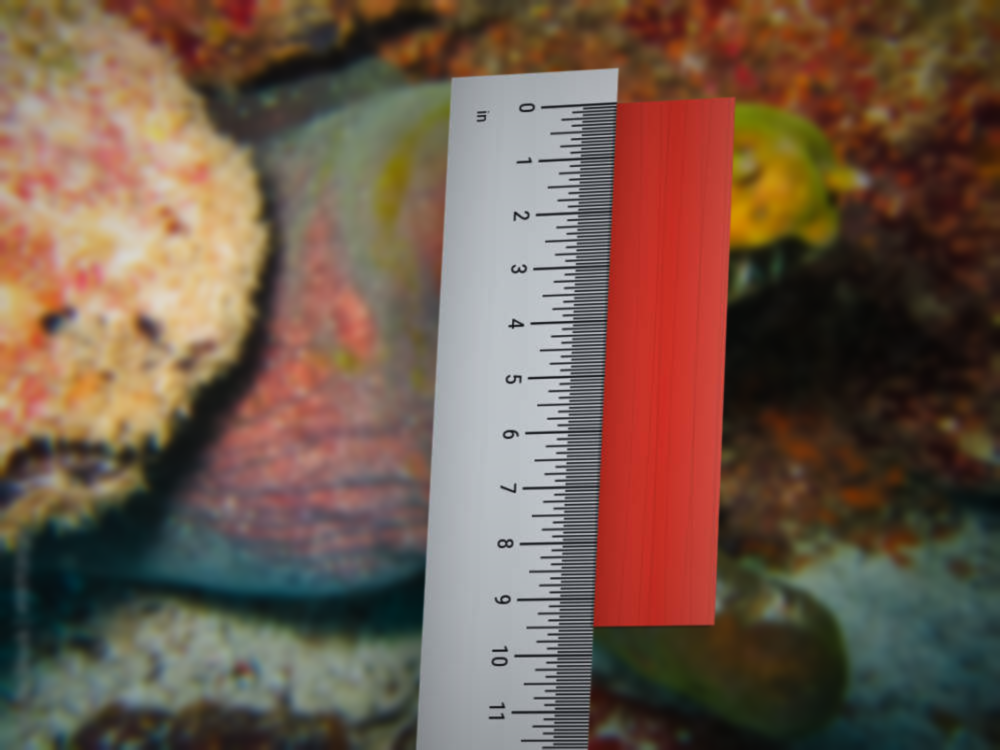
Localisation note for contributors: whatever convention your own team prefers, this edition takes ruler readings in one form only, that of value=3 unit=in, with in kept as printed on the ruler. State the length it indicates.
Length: value=9.5 unit=in
